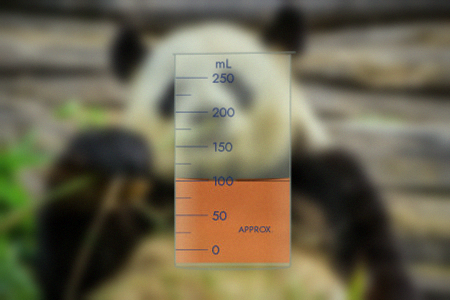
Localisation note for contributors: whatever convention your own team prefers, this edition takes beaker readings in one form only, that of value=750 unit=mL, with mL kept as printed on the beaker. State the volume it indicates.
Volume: value=100 unit=mL
